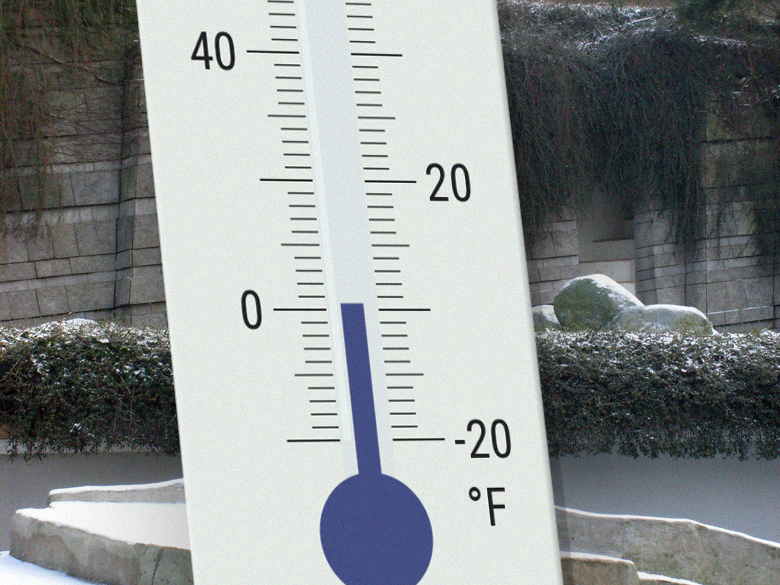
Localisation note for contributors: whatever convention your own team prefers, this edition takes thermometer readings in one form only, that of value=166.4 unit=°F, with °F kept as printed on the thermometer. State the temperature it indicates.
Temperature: value=1 unit=°F
